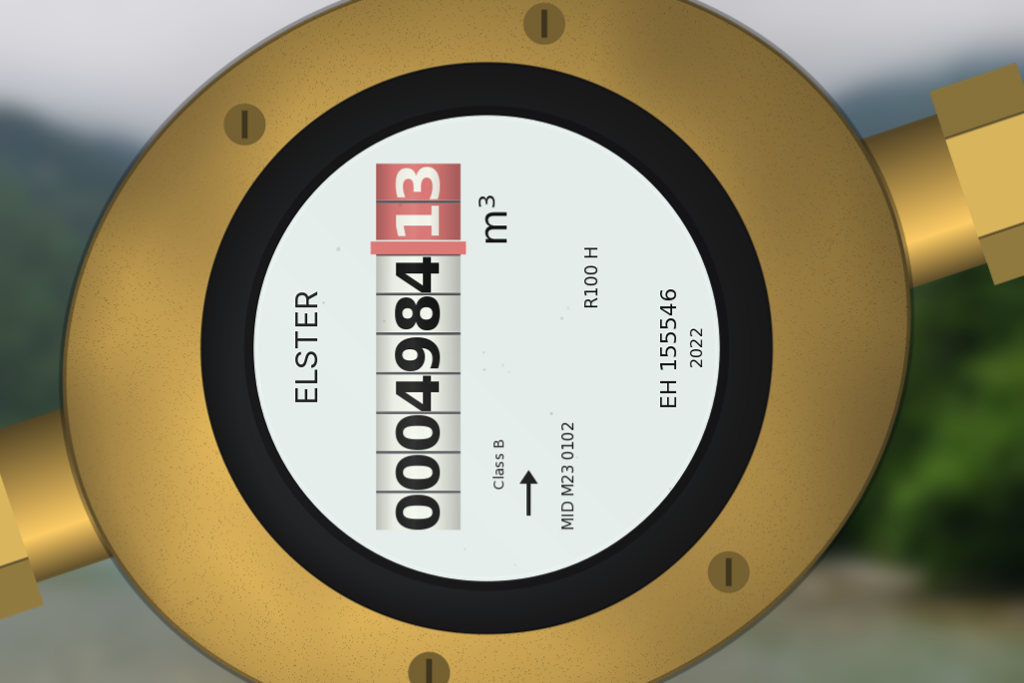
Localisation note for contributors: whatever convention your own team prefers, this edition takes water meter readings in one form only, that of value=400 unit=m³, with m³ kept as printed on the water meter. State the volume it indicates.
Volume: value=4984.13 unit=m³
